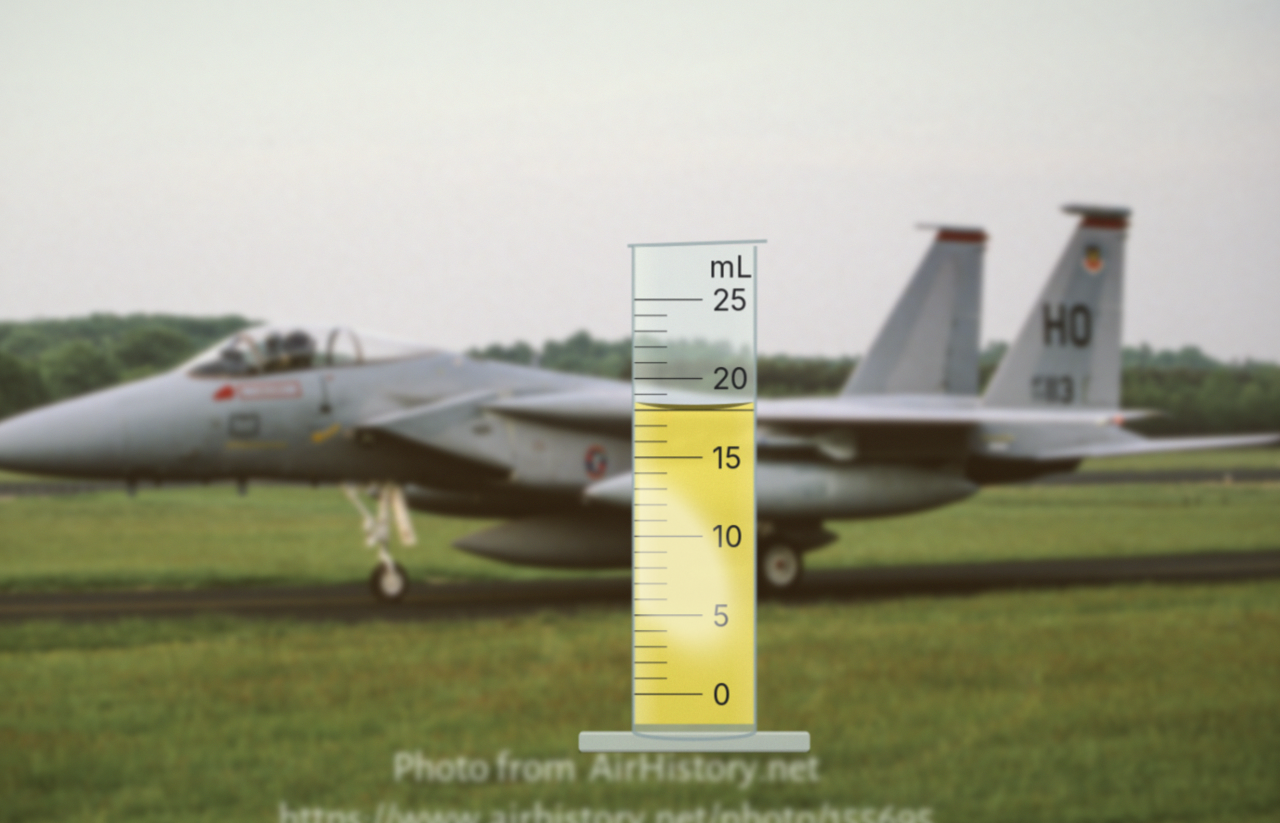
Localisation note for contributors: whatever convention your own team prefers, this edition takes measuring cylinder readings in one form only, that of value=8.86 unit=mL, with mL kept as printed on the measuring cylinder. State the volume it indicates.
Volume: value=18 unit=mL
